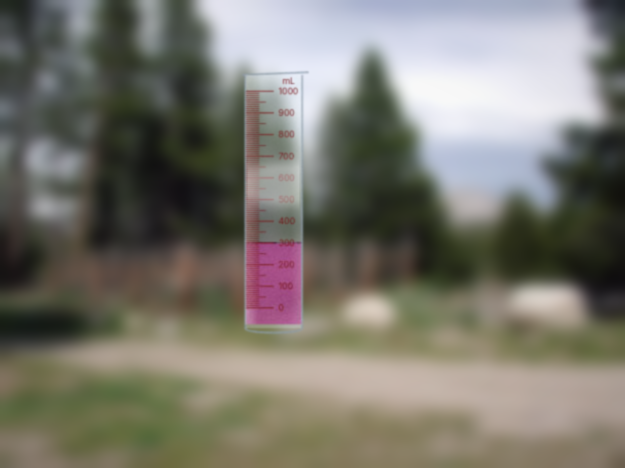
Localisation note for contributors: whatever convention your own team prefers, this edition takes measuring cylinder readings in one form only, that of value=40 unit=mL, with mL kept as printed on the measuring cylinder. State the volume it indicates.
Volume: value=300 unit=mL
